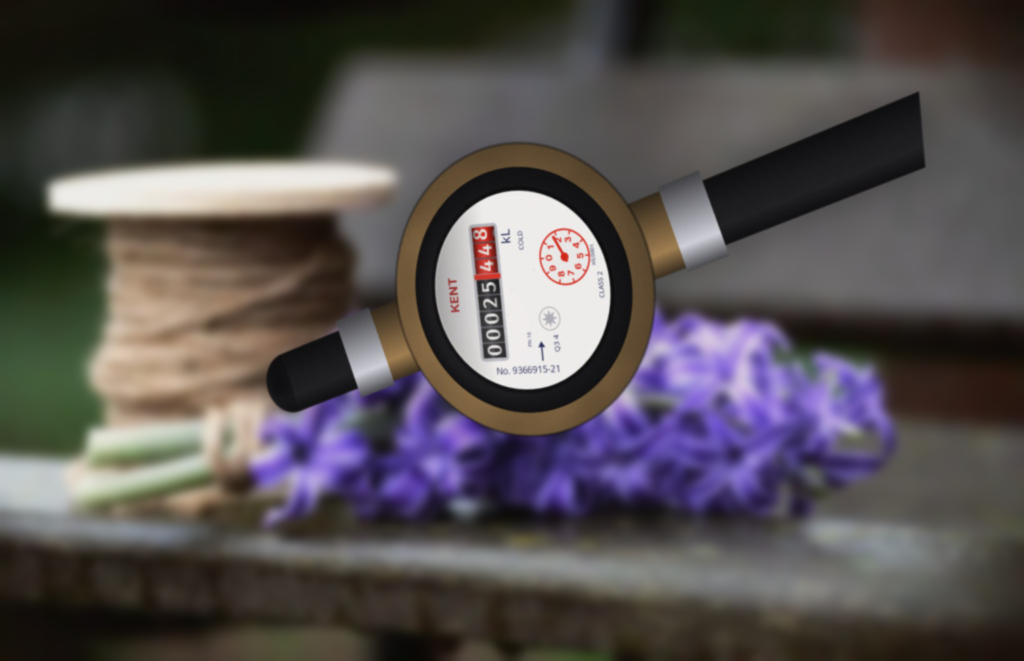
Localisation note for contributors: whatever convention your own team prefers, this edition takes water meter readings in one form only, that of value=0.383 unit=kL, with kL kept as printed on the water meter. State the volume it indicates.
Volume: value=25.4481 unit=kL
